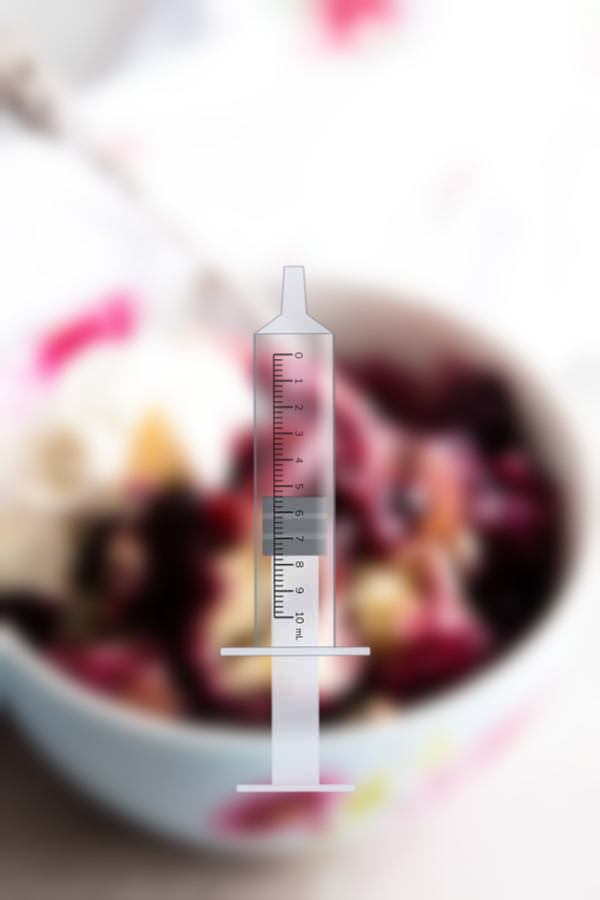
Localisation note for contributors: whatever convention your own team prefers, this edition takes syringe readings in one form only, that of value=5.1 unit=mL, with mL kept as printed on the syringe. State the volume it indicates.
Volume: value=5.4 unit=mL
